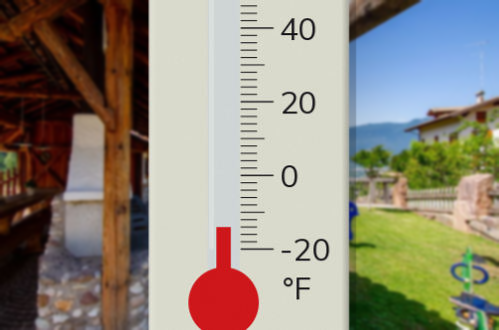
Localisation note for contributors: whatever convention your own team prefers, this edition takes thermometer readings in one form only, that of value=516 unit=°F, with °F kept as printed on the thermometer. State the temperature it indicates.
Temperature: value=-14 unit=°F
